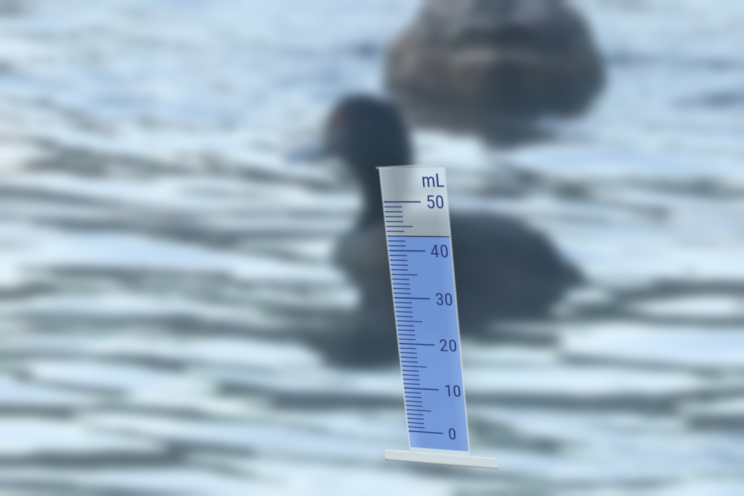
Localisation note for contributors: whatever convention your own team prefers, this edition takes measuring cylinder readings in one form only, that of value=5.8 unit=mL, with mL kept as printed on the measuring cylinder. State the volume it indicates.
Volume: value=43 unit=mL
